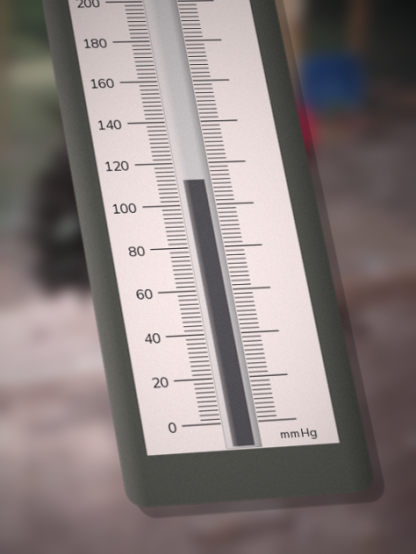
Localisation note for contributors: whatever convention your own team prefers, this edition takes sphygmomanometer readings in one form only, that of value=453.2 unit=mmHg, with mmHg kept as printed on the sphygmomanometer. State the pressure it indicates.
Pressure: value=112 unit=mmHg
